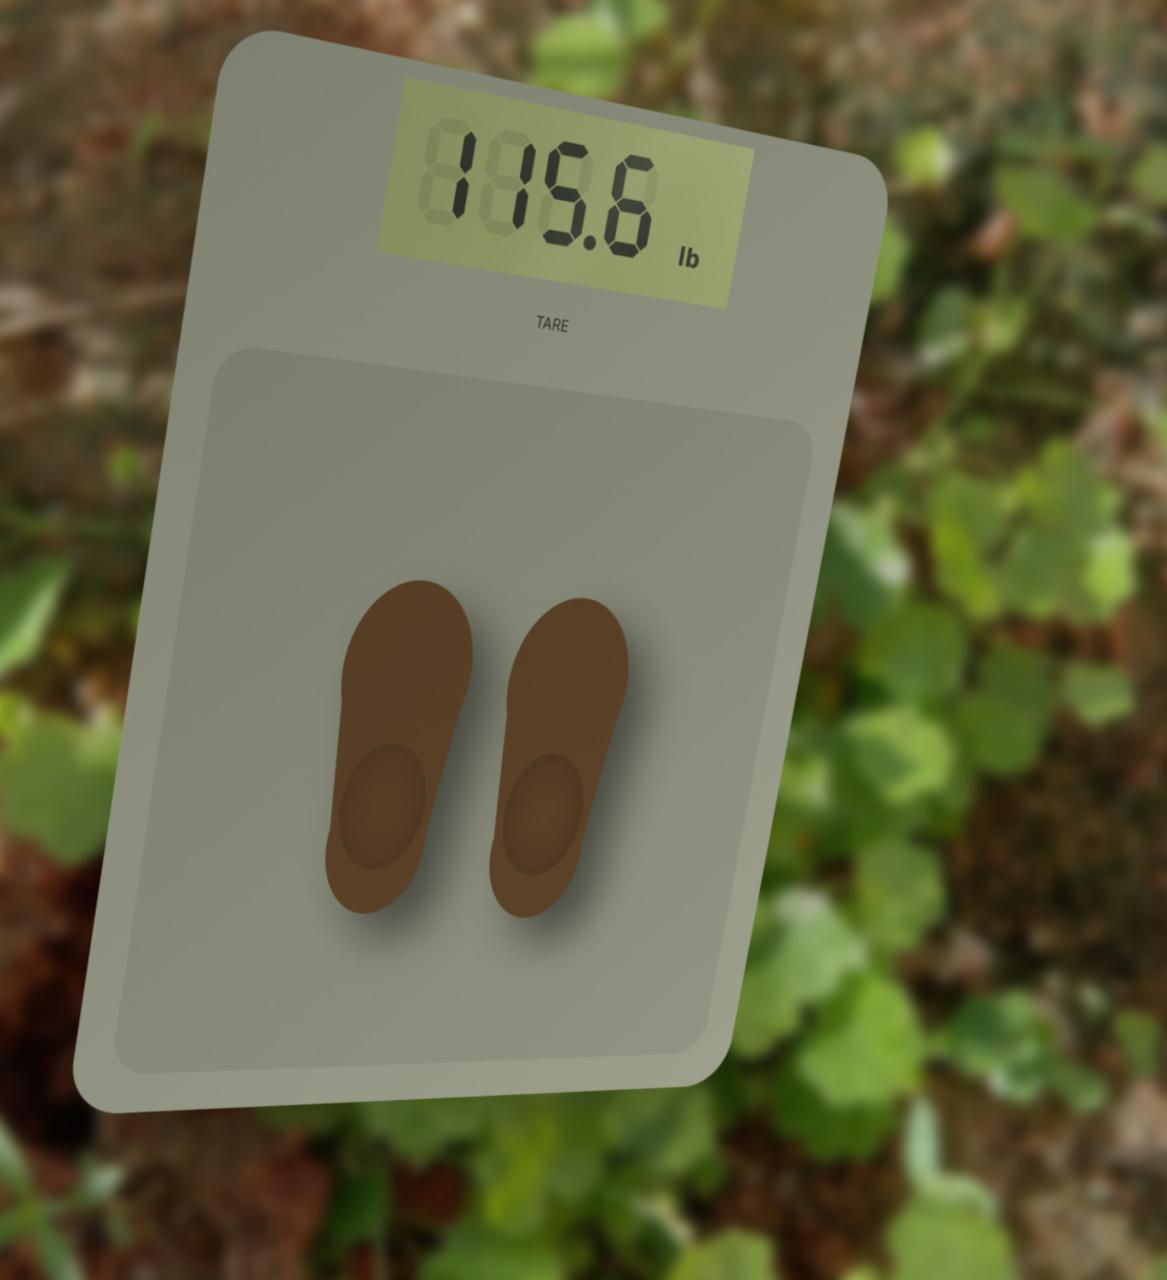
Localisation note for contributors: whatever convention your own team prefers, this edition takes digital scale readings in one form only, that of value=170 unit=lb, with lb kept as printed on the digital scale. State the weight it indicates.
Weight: value=115.6 unit=lb
